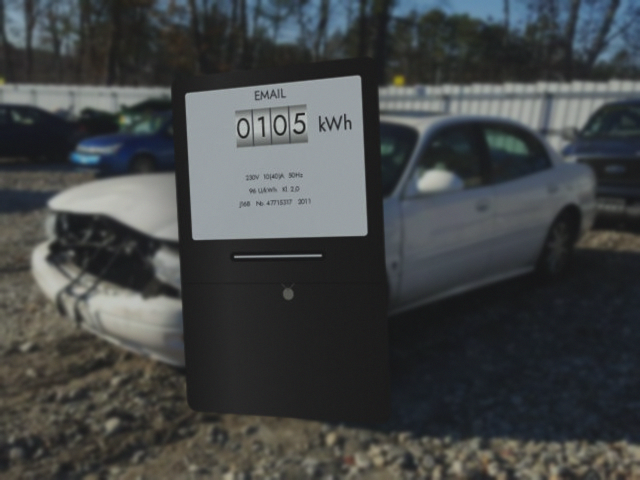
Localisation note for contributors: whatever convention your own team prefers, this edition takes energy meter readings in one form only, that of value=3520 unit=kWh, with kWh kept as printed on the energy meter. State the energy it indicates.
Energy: value=105 unit=kWh
